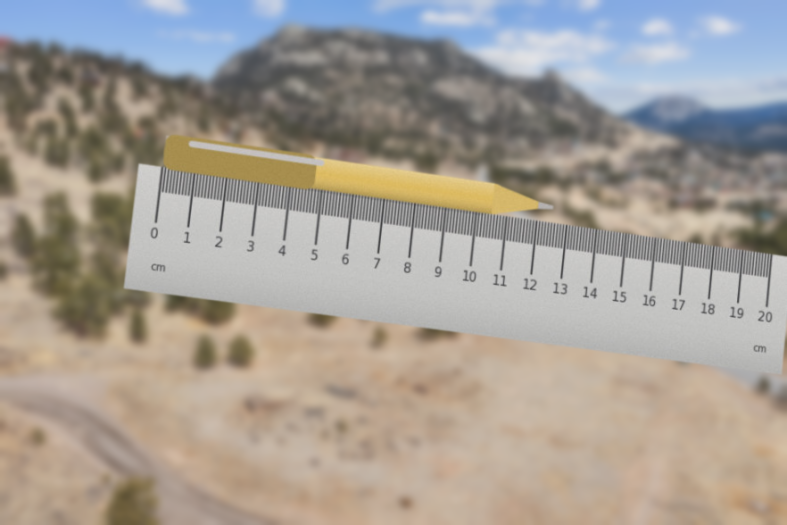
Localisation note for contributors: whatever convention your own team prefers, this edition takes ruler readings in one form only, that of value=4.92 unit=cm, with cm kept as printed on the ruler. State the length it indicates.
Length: value=12.5 unit=cm
